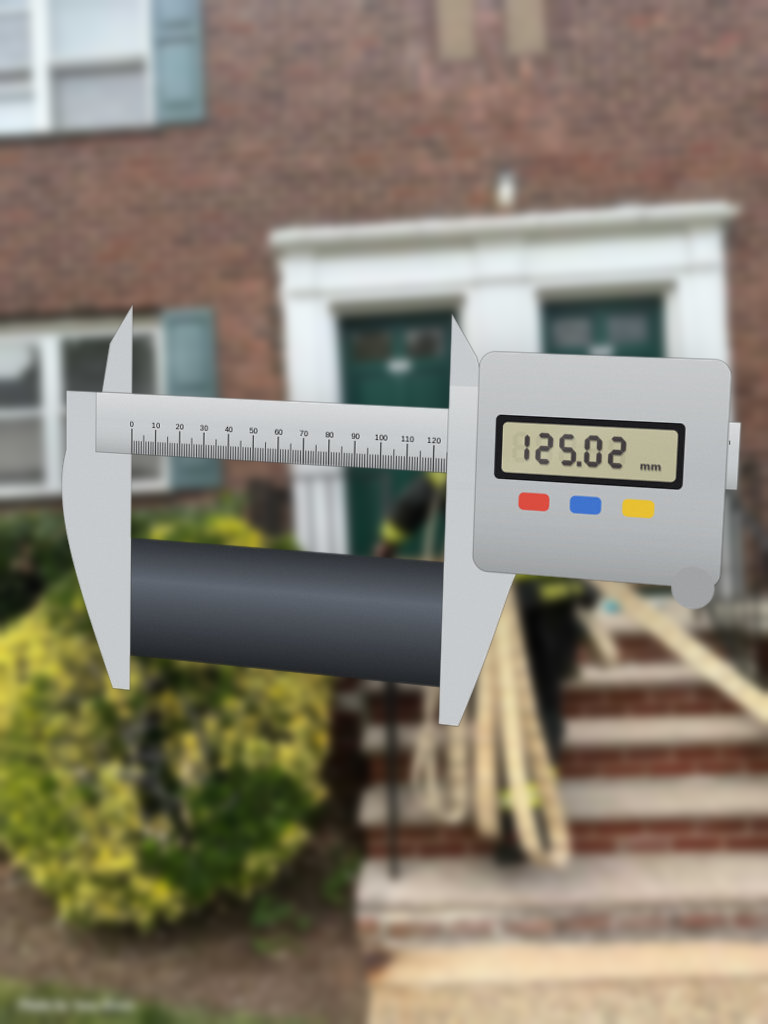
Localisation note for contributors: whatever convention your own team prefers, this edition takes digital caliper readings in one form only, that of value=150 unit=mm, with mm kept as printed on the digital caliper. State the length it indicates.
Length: value=125.02 unit=mm
